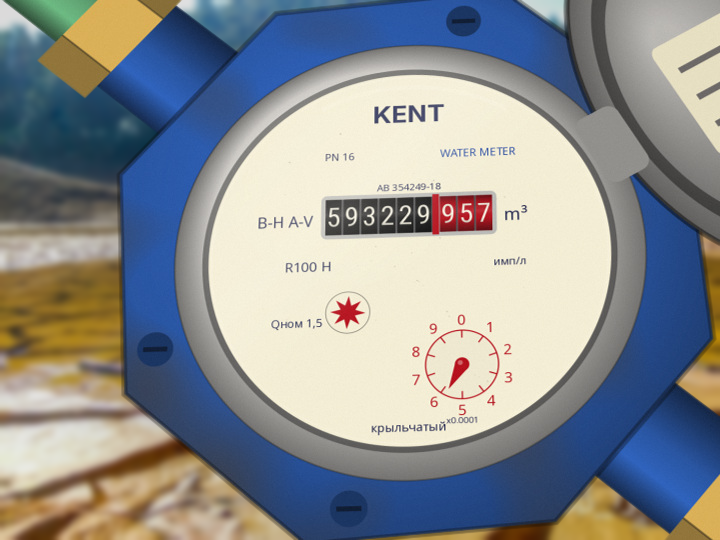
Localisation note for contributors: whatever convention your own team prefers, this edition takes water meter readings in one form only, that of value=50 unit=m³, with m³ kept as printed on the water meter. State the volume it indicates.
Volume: value=593229.9575 unit=m³
